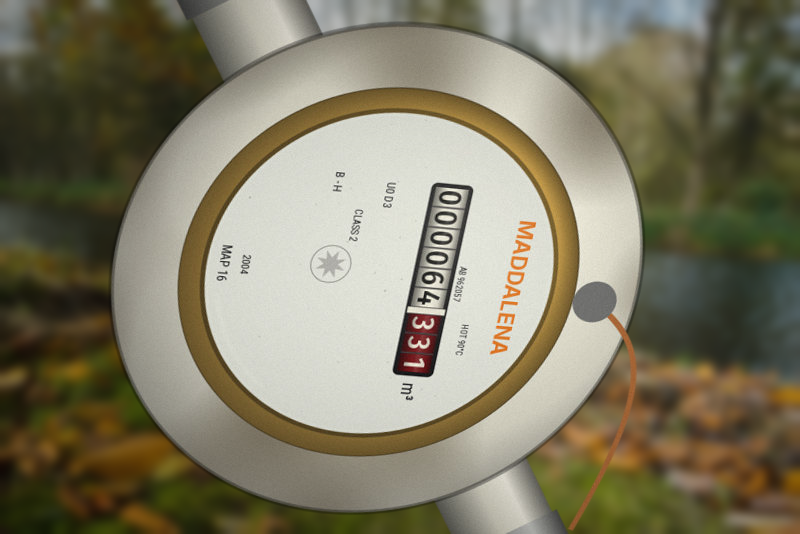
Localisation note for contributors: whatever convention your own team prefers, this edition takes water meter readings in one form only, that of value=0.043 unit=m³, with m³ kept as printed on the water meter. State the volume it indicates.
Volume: value=64.331 unit=m³
